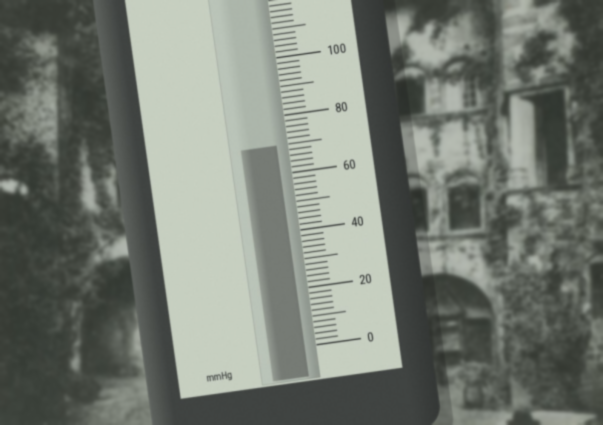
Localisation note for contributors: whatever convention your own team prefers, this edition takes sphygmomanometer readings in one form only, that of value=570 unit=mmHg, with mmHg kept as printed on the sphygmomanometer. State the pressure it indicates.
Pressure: value=70 unit=mmHg
